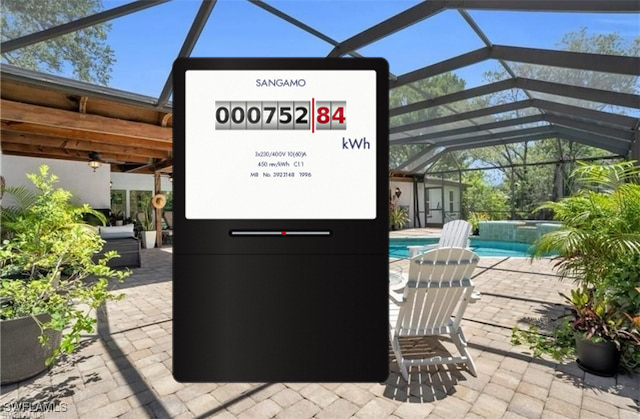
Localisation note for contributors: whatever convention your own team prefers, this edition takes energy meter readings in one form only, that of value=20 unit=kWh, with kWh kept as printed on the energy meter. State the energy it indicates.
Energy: value=752.84 unit=kWh
